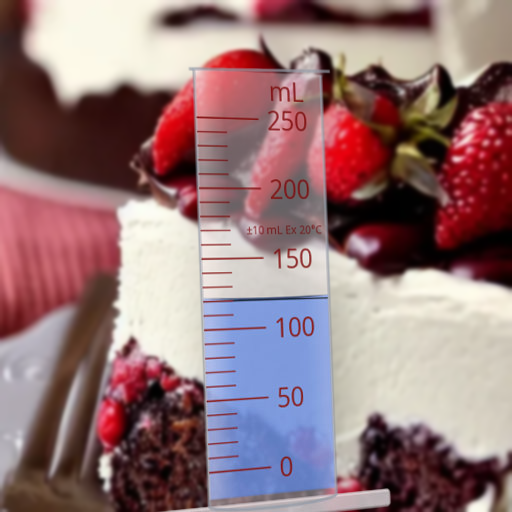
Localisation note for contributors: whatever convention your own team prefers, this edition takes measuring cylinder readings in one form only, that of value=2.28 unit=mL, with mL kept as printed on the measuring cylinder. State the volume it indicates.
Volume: value=120 unit=mL
